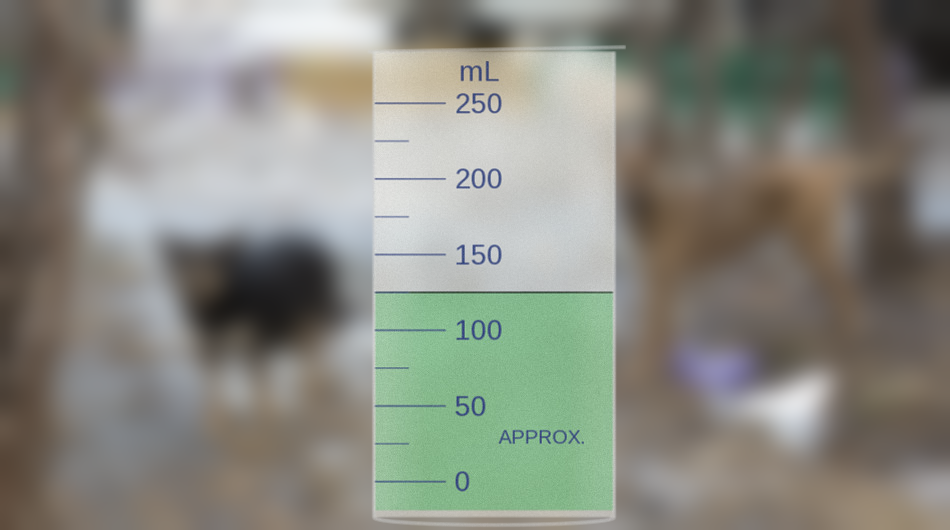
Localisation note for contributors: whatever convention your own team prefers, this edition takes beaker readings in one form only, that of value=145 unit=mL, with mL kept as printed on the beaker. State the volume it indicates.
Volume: value=125 unit=mL
